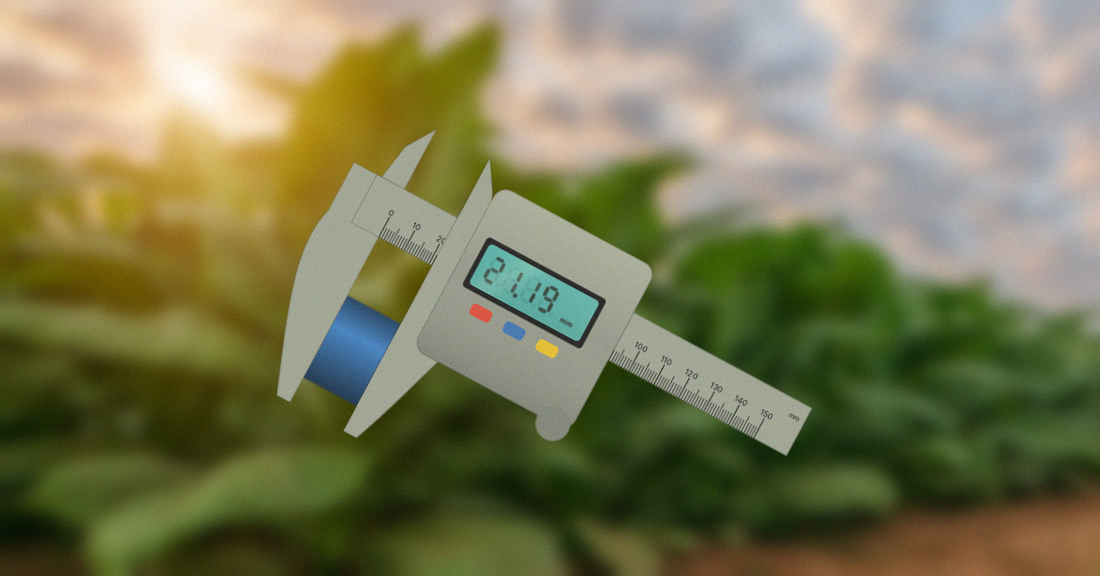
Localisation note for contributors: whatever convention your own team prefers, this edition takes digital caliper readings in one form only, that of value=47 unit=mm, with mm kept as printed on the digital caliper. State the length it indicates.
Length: value=21.19 unit=mm
